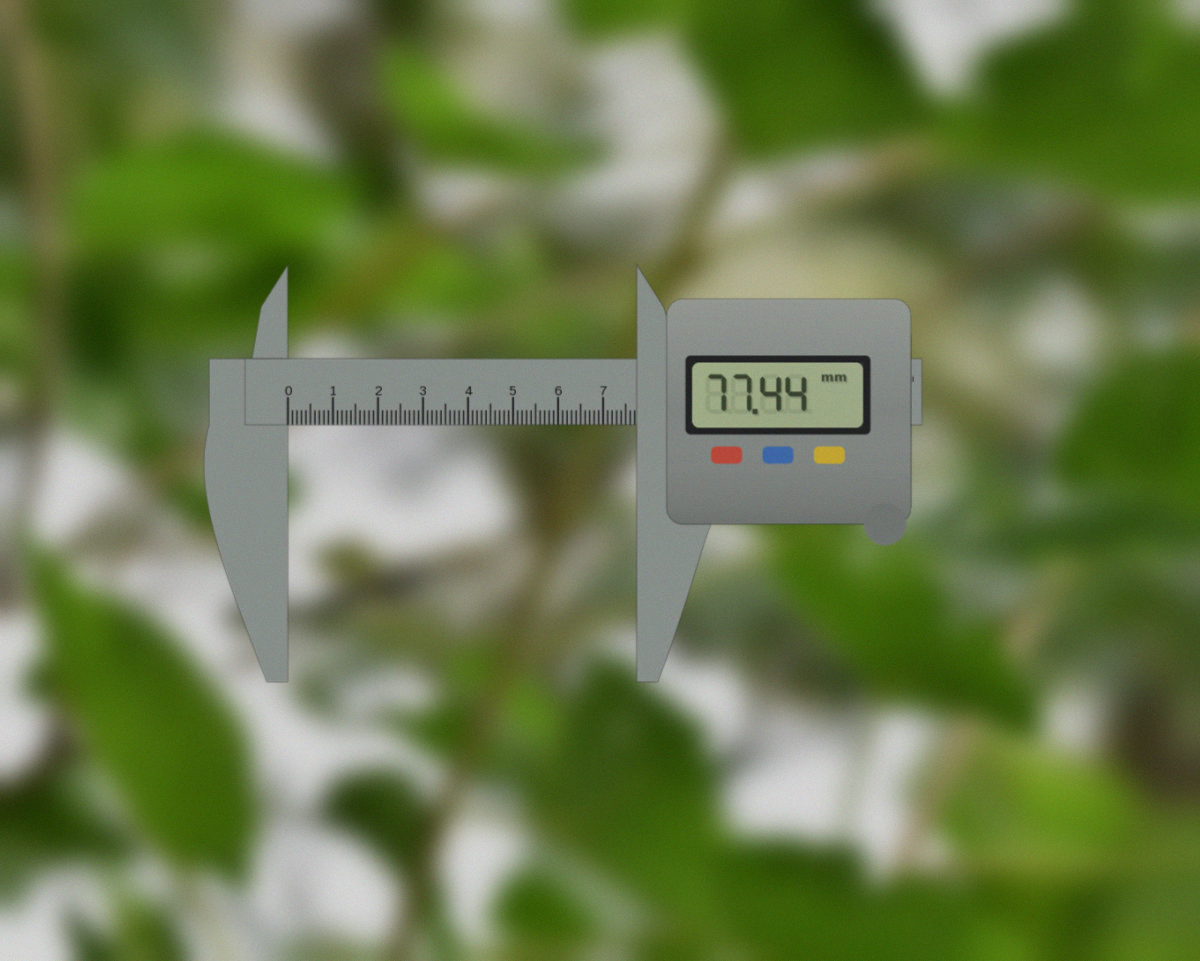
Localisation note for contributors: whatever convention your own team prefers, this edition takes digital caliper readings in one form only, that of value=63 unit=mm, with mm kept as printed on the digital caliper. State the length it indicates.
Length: value=77.44 unit=mm
